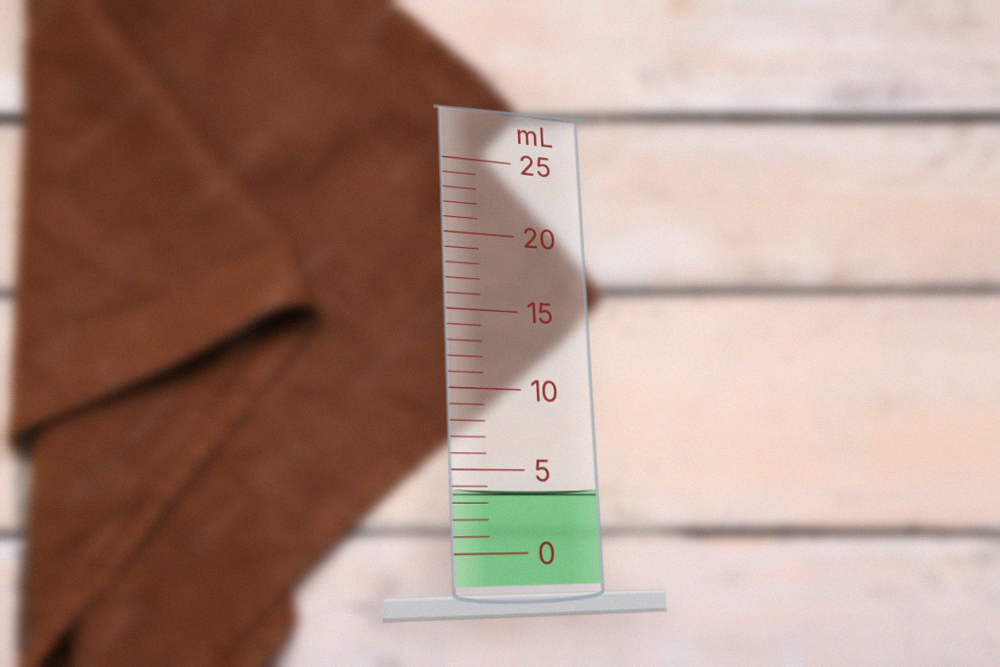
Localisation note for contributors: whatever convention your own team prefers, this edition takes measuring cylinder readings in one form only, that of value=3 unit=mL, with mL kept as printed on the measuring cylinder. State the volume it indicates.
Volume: value=3.5 unit=mL
